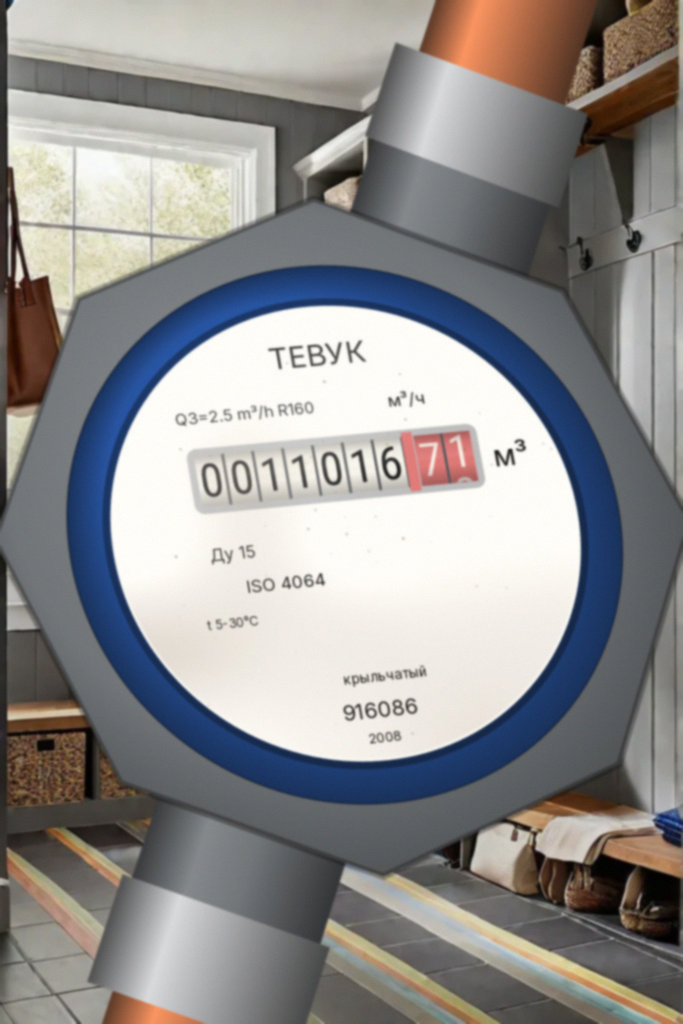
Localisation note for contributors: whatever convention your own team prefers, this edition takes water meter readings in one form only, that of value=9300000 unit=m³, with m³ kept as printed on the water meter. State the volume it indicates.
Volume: value=11016.71 unit=m³
